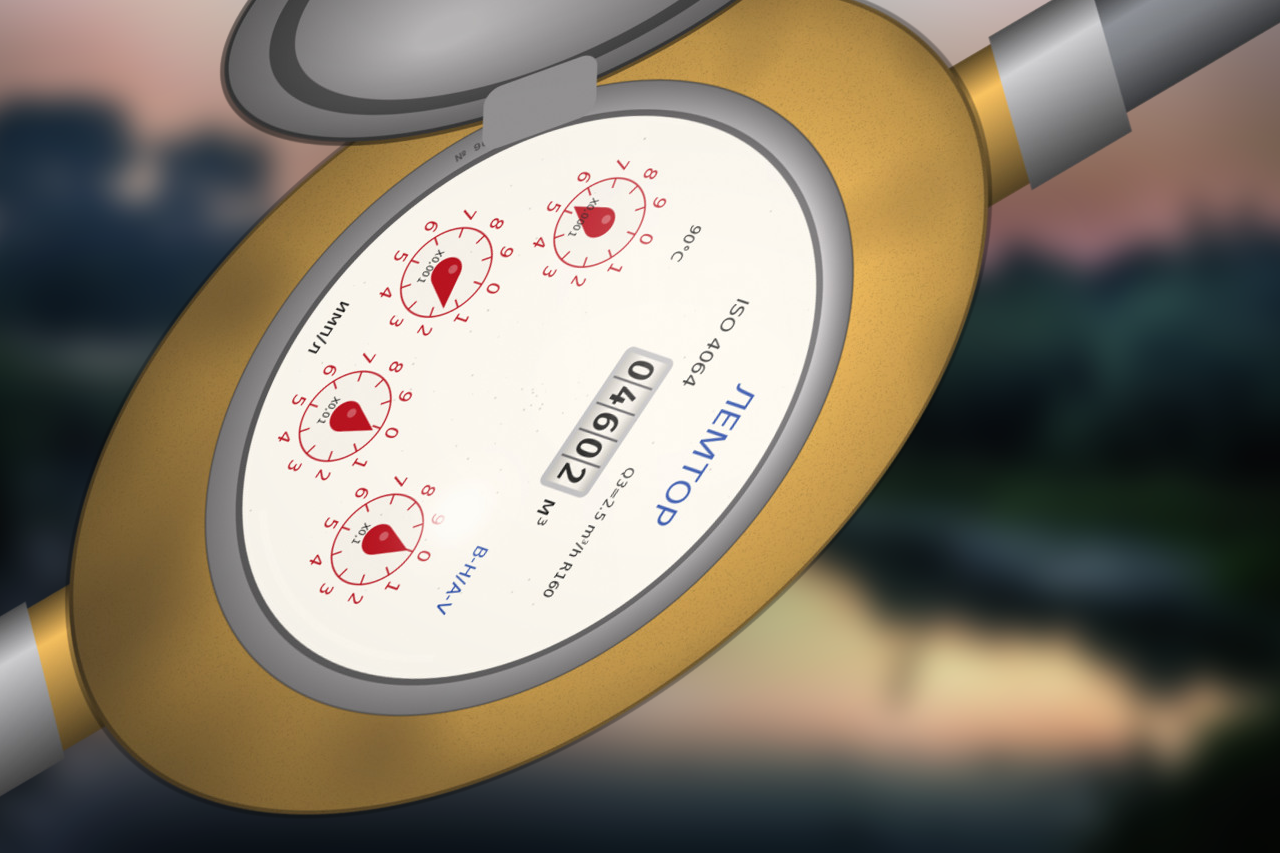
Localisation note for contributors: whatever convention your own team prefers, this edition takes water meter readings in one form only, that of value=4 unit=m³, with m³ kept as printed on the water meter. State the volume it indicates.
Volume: value=4602.0015 unit=m³
